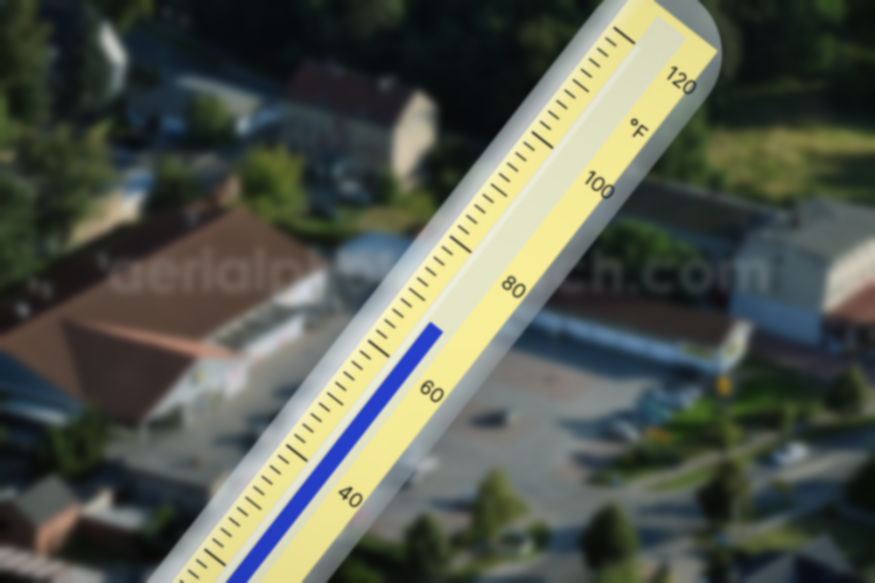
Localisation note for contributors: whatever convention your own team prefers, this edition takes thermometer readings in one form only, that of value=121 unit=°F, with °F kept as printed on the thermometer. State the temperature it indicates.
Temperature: value=68 unit=°F
